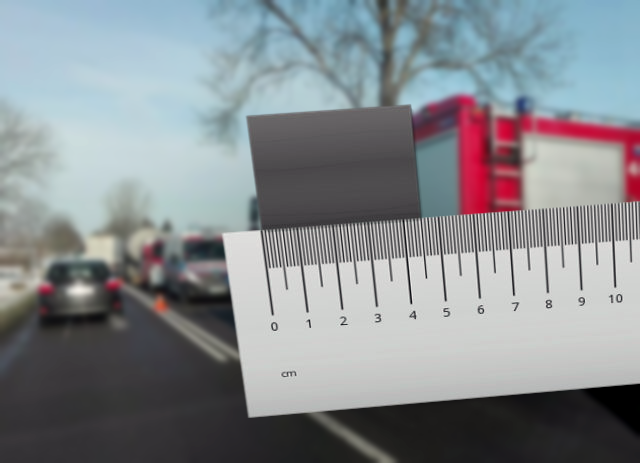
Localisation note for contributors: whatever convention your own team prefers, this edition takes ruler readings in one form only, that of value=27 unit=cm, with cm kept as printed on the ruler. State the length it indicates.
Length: value=4.5 unit=cm
